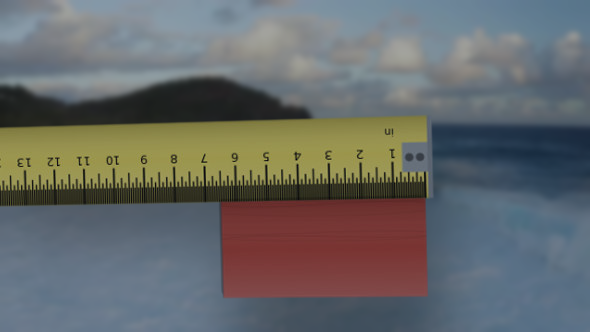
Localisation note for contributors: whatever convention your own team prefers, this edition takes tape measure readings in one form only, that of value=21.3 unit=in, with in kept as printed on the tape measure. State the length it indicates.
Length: value=6.5 unit=in
